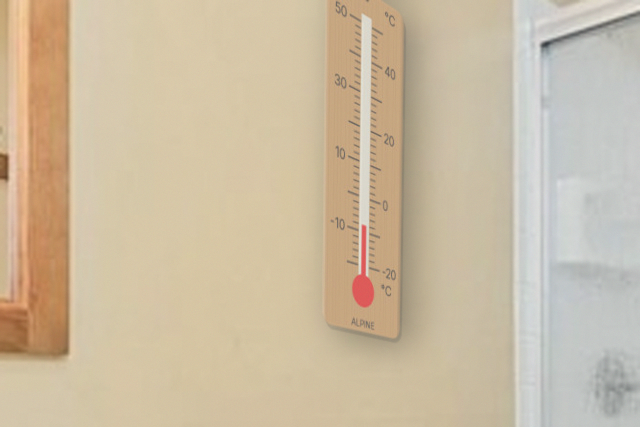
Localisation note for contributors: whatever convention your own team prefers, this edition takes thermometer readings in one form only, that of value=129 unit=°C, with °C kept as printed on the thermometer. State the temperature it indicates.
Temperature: value=-8 unit=°C
